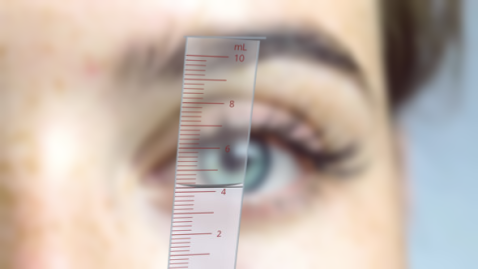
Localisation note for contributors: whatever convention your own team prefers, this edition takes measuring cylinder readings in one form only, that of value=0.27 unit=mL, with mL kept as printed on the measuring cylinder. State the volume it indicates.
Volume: value=4.2 unit=mL
